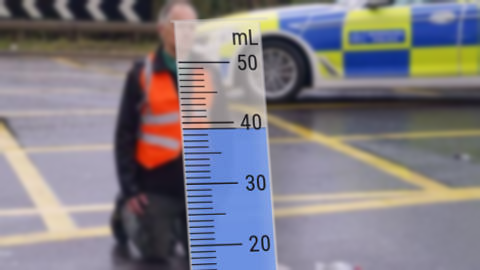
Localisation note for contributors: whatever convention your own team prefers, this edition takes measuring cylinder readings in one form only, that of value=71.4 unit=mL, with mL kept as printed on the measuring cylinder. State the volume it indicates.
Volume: value=39 unit=mL
